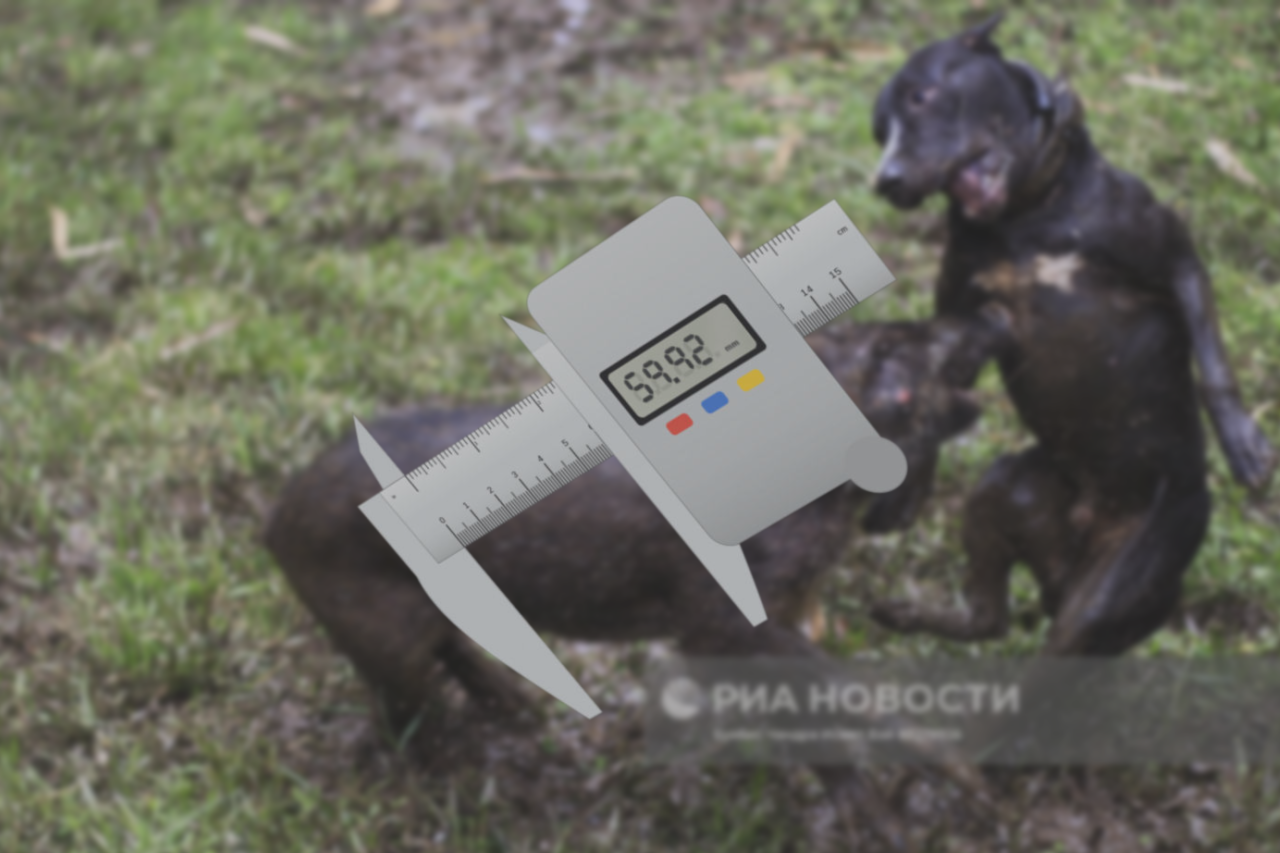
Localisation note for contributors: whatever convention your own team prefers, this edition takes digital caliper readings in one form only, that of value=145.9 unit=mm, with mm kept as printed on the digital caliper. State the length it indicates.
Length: value=59.92 unit=mm
